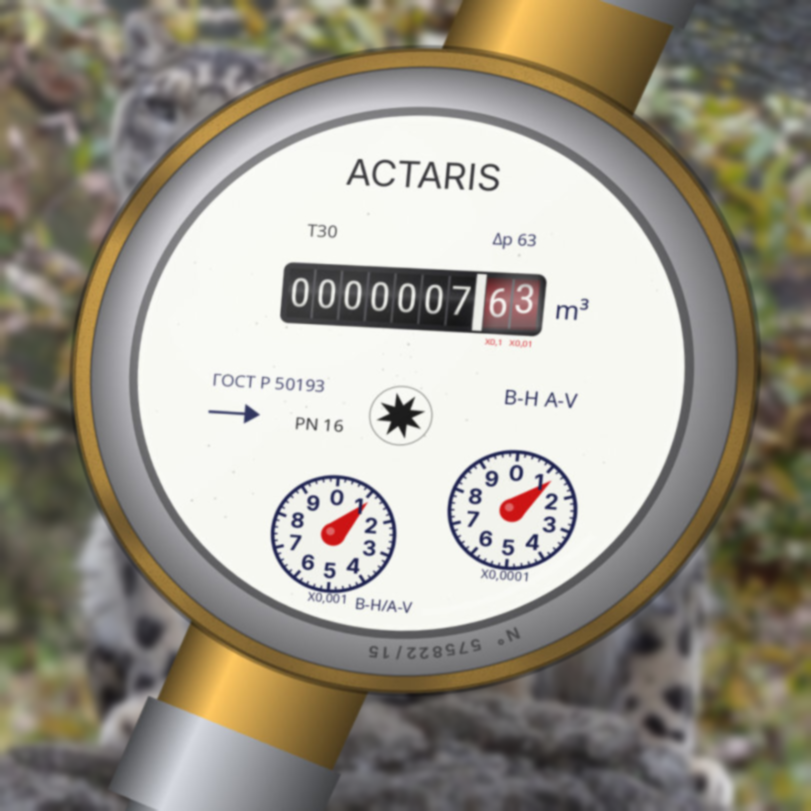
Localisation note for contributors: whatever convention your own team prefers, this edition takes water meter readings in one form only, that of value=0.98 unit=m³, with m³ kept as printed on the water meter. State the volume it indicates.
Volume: value=7.6311 unit=m³
